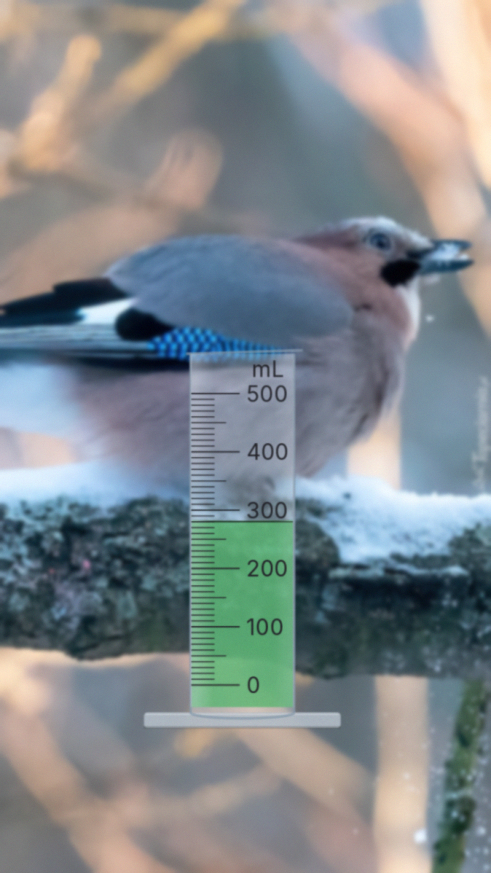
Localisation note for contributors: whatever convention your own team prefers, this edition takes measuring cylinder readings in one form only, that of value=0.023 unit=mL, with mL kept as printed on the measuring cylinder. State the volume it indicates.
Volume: value=280 unit=mL
